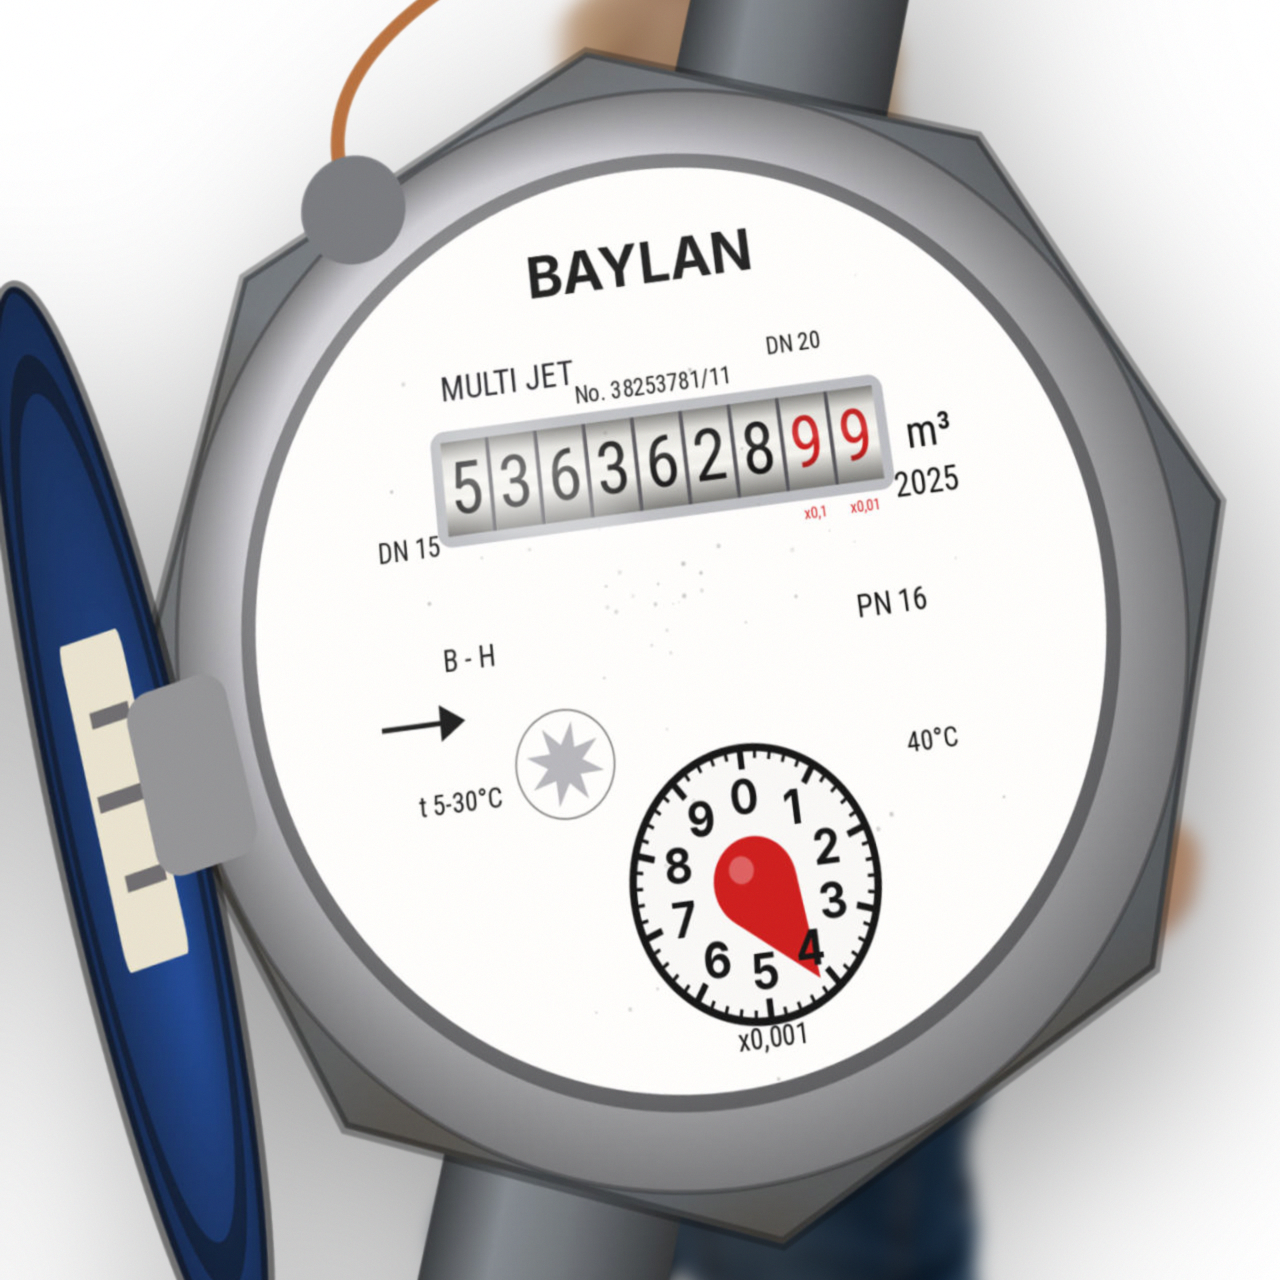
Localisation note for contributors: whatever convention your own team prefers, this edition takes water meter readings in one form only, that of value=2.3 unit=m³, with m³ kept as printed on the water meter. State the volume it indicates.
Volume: value=5363628.994 unit=m³
